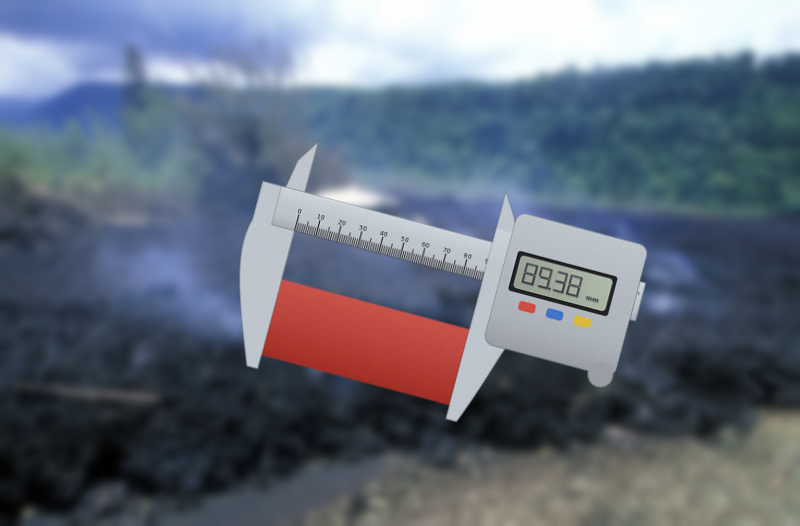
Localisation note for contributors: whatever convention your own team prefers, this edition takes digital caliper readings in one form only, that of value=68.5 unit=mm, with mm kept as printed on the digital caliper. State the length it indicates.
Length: value=89.38 unit=mm
